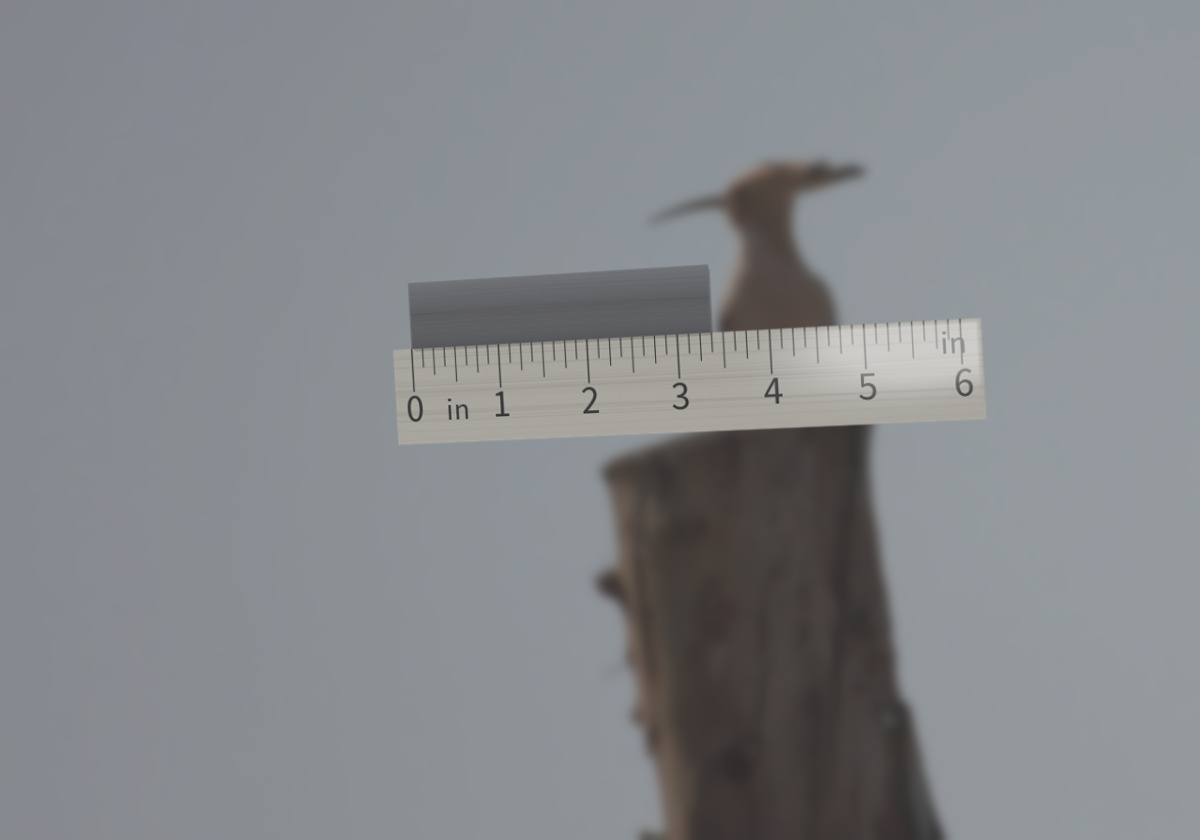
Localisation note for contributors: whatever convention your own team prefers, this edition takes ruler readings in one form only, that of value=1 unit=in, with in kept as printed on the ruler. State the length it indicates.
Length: value=3.375 unit=in
